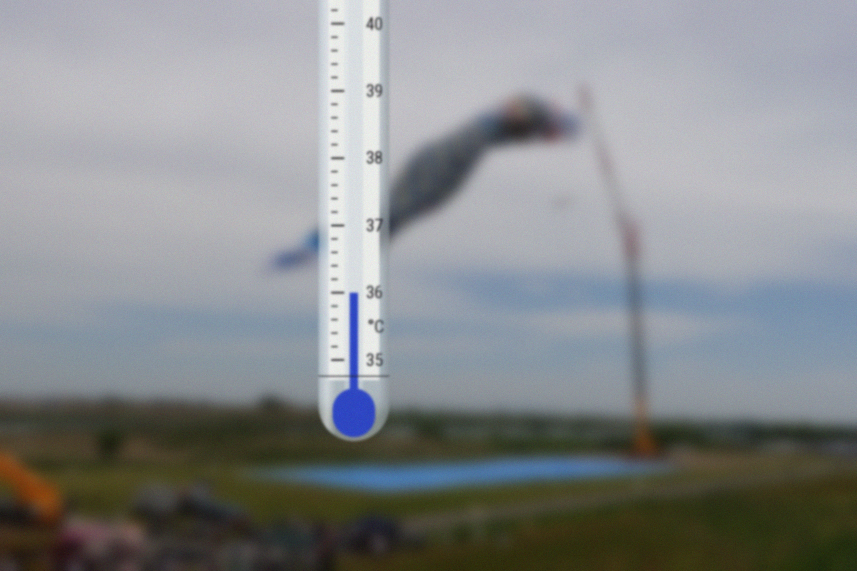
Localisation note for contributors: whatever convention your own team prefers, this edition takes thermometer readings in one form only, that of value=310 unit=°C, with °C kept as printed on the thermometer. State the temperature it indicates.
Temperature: value=36 unit=°C
